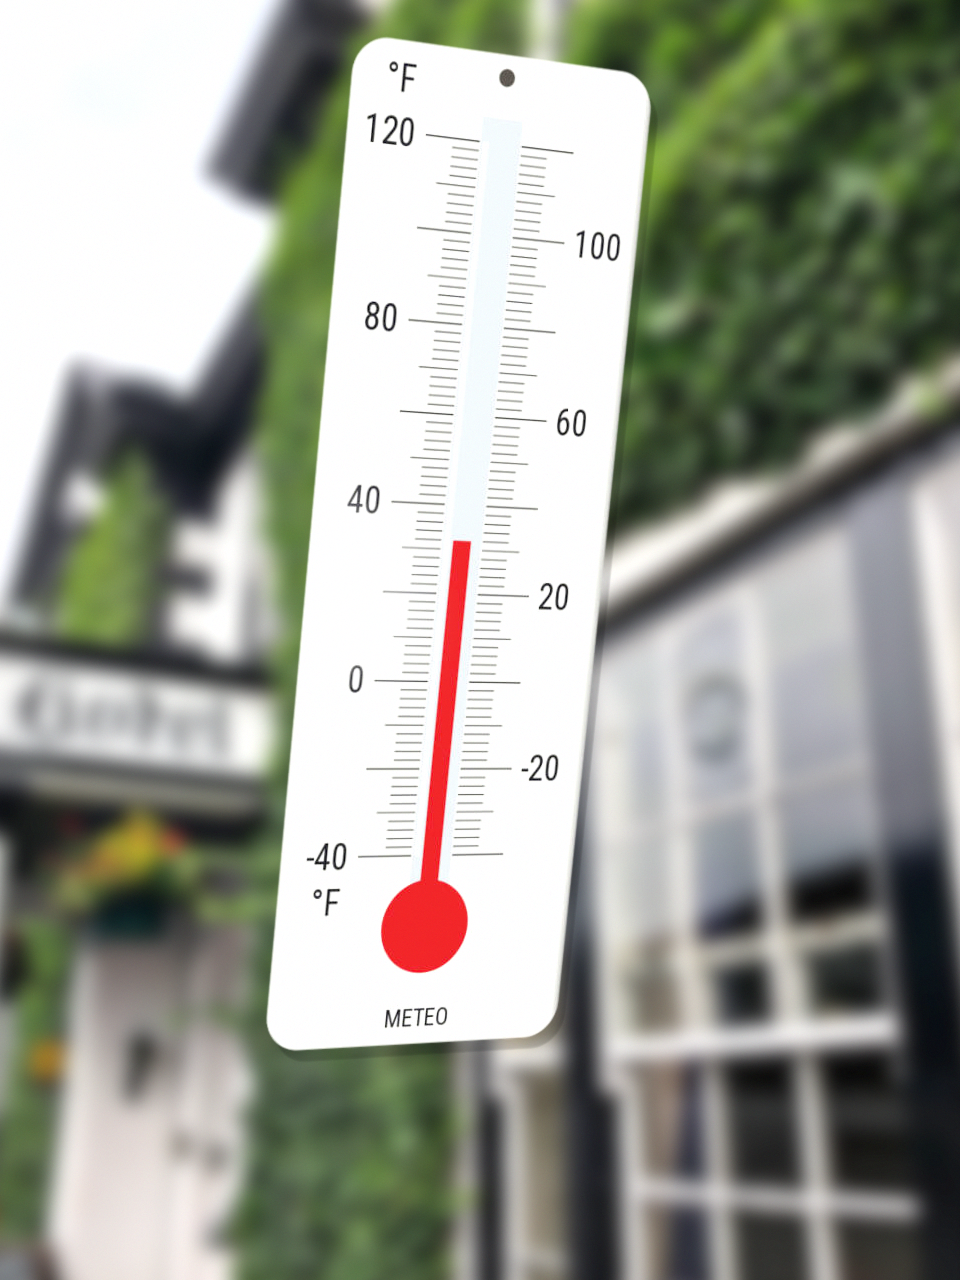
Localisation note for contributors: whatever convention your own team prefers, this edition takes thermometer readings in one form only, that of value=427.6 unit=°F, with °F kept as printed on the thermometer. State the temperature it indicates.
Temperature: value=32 unit=°F
